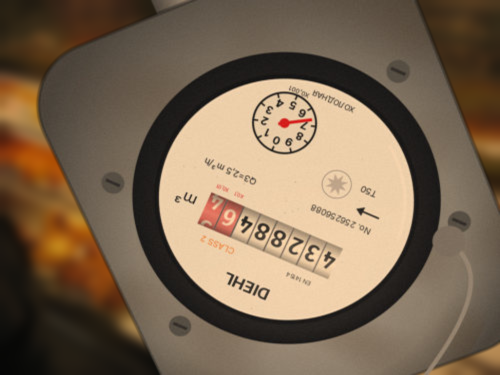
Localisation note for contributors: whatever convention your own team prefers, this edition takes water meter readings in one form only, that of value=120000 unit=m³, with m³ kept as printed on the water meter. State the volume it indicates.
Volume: value=432884.636 unit=m³
